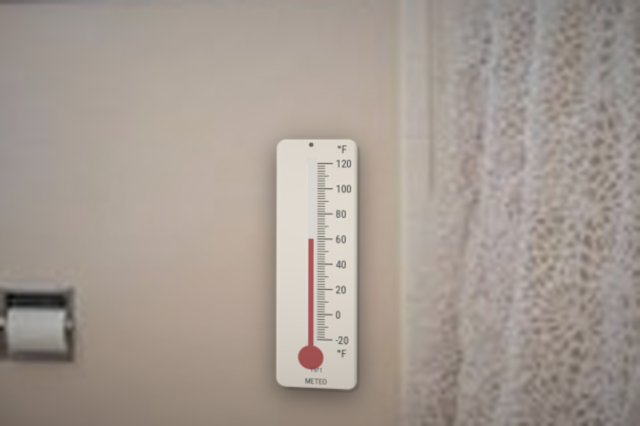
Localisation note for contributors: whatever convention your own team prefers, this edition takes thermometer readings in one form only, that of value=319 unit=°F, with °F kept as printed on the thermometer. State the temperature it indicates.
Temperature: value=60 unit=°F
